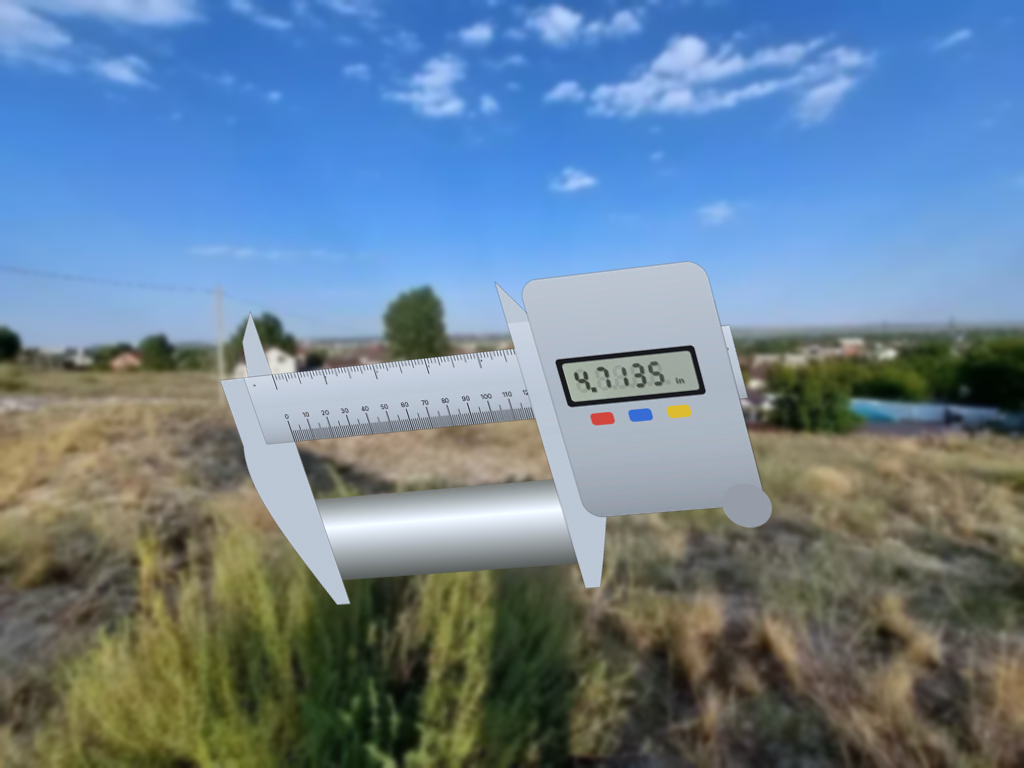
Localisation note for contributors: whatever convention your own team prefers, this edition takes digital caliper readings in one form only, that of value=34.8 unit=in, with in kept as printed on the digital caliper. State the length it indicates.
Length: value=4.7135 unit=in
